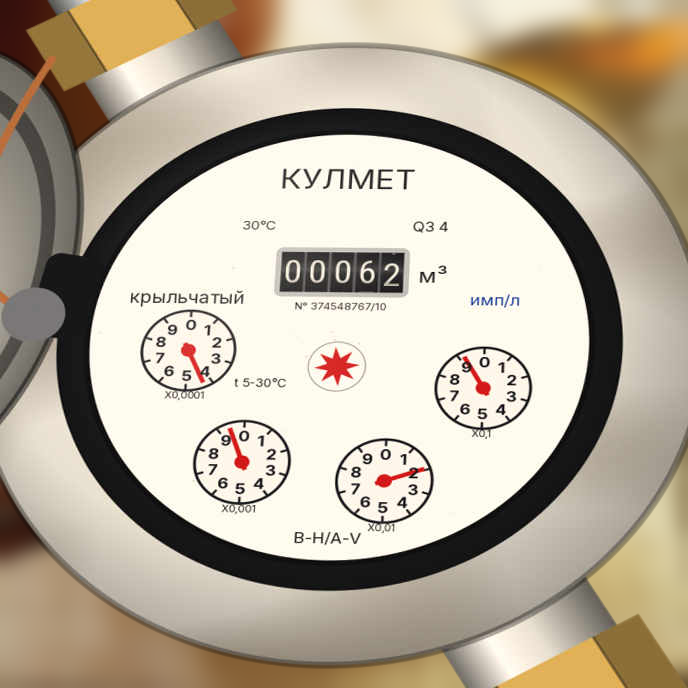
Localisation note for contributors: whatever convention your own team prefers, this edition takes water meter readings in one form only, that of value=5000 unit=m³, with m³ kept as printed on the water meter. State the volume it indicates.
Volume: value=61.9194 unit=m³
